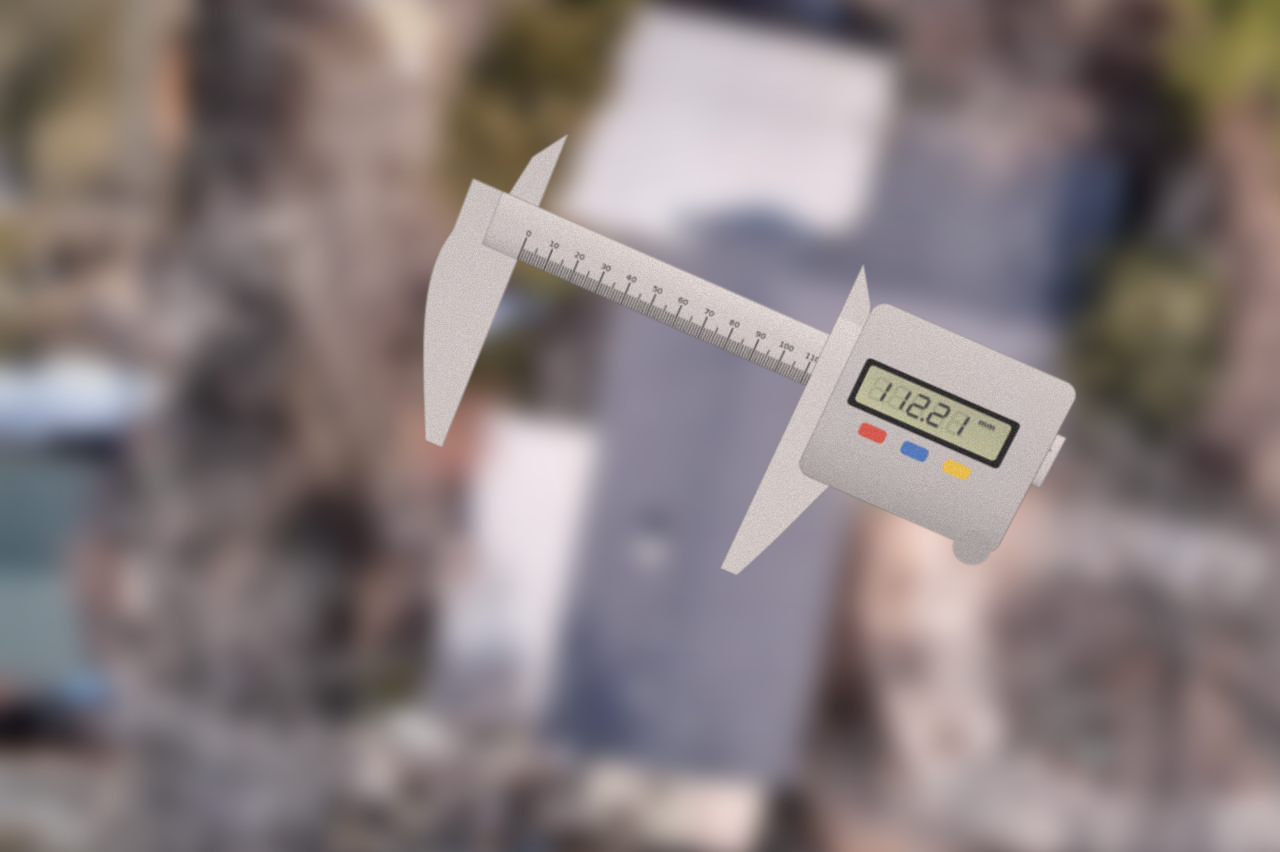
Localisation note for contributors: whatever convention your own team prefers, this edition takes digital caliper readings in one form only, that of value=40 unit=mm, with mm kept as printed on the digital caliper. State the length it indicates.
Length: value=112.21 unit=mm
